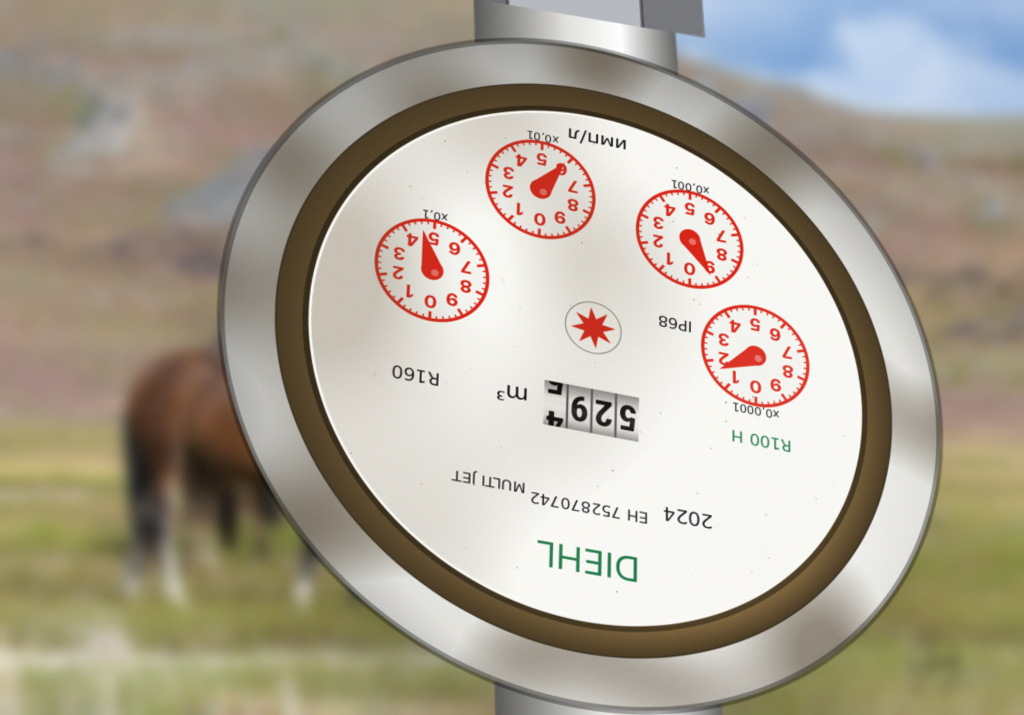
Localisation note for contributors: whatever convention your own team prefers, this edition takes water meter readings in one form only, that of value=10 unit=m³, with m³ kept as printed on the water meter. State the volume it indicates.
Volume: value=5294.4591 unit=m³
